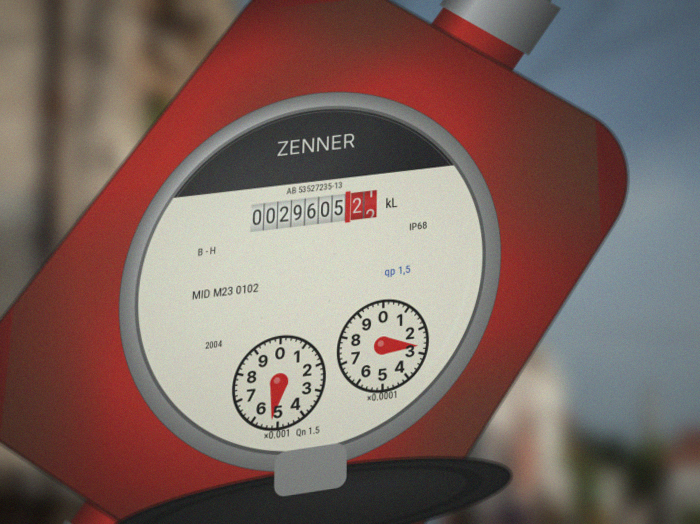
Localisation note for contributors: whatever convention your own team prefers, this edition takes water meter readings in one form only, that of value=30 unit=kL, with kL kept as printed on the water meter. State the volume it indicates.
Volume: value=29605.2152 unit=kL
